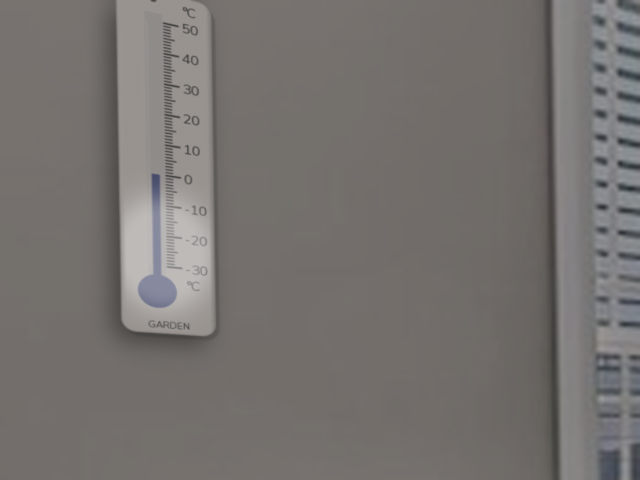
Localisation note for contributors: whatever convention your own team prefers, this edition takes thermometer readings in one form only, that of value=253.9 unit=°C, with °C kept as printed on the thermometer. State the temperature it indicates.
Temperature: value=0 unit=°C
